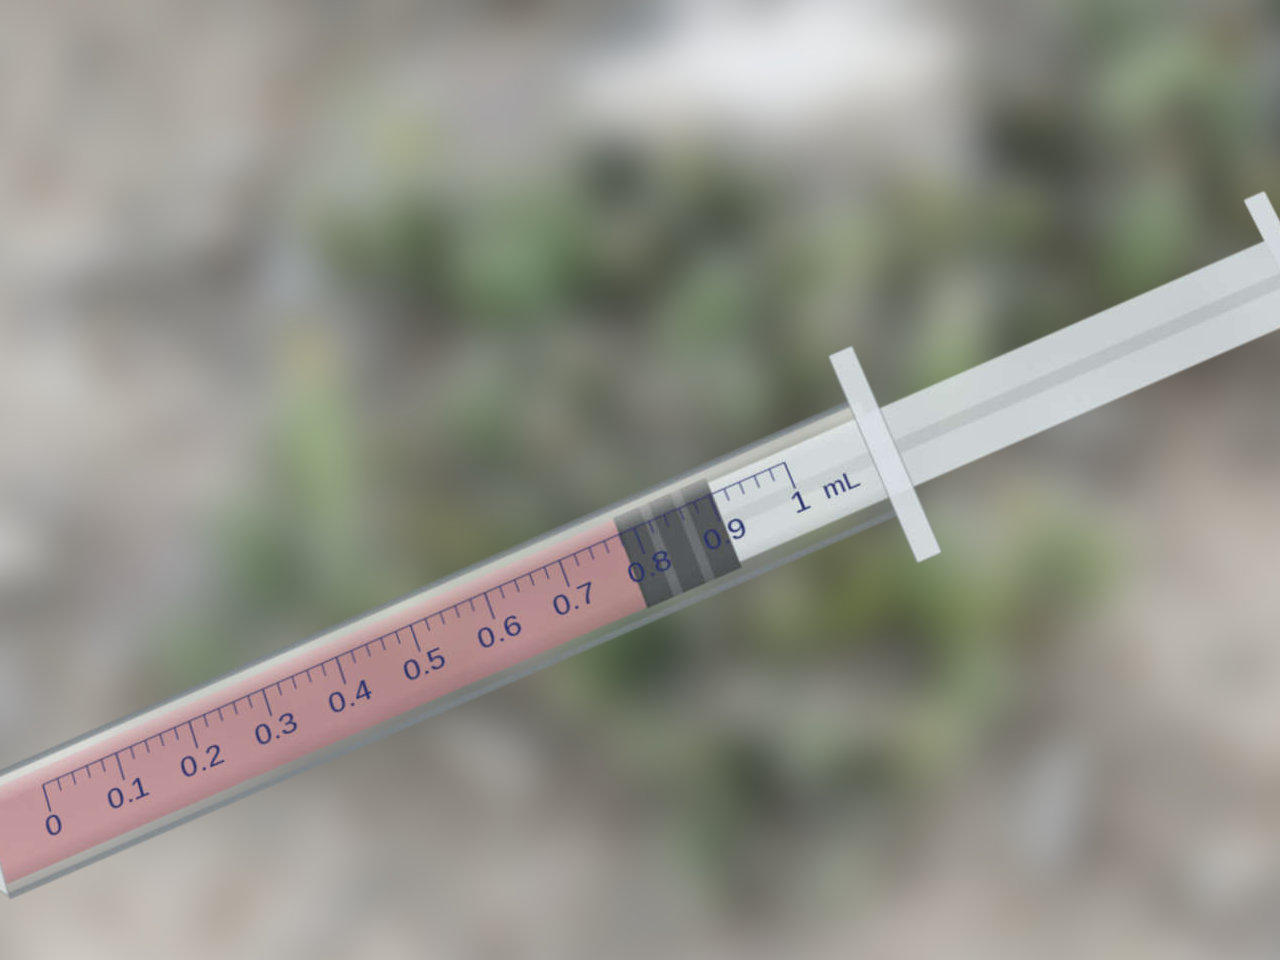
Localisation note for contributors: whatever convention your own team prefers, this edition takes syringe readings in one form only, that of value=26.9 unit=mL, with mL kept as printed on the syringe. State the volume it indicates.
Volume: value=0.78 unit=mL
